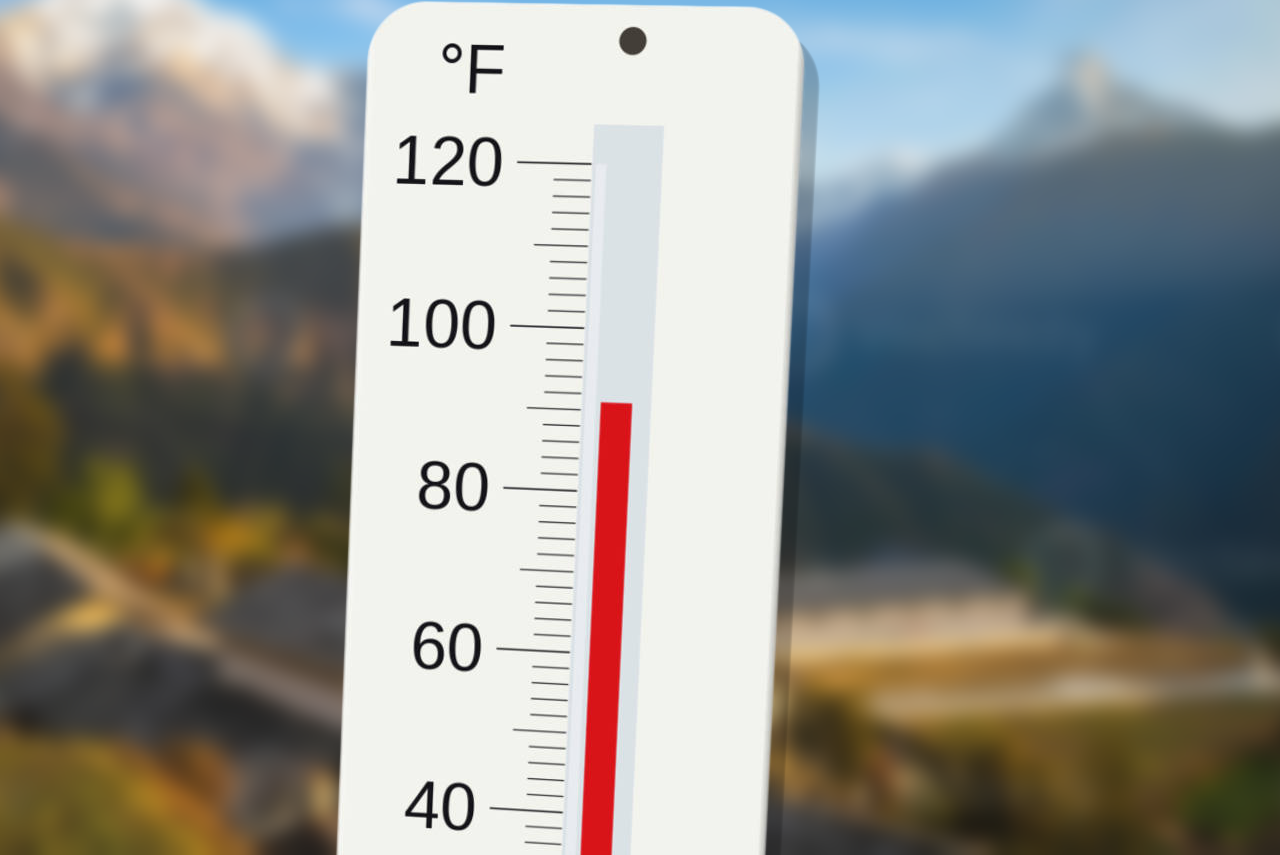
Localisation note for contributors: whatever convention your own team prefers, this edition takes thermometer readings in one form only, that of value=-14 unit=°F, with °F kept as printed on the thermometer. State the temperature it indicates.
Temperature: value=91 unit=°F
